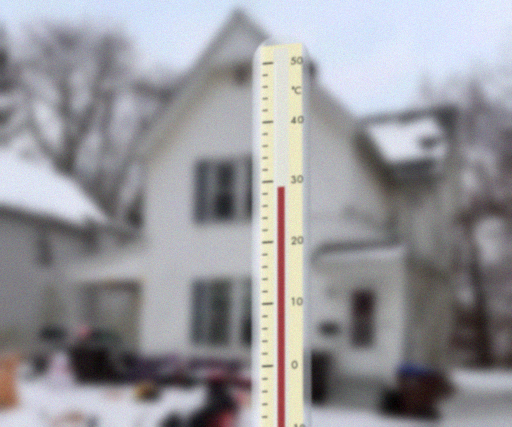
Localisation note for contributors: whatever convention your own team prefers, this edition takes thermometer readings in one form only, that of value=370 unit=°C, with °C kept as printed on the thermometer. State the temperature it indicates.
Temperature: value=29 unit=°C
